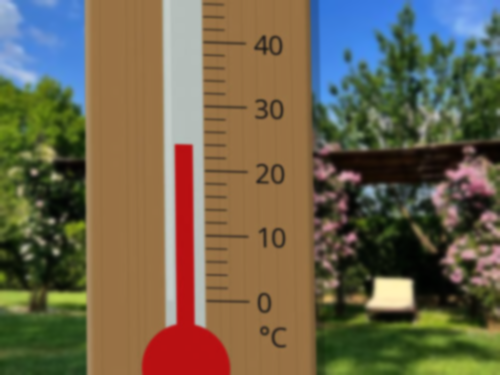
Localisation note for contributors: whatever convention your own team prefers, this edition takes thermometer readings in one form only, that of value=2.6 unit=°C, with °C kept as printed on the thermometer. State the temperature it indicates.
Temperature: value=24 unit=°C
